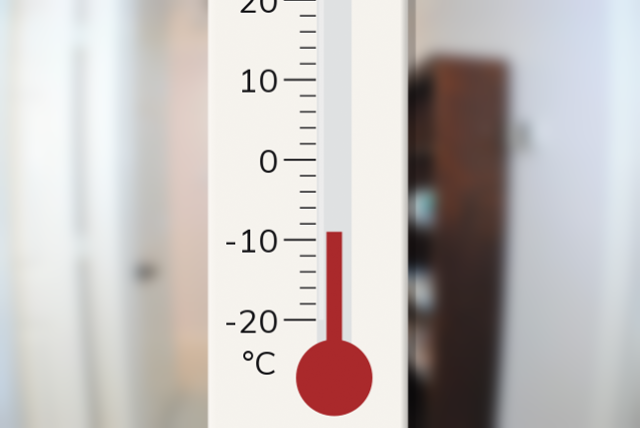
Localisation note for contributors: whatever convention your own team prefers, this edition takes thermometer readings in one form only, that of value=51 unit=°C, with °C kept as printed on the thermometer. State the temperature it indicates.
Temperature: value=-9 unit=°C
